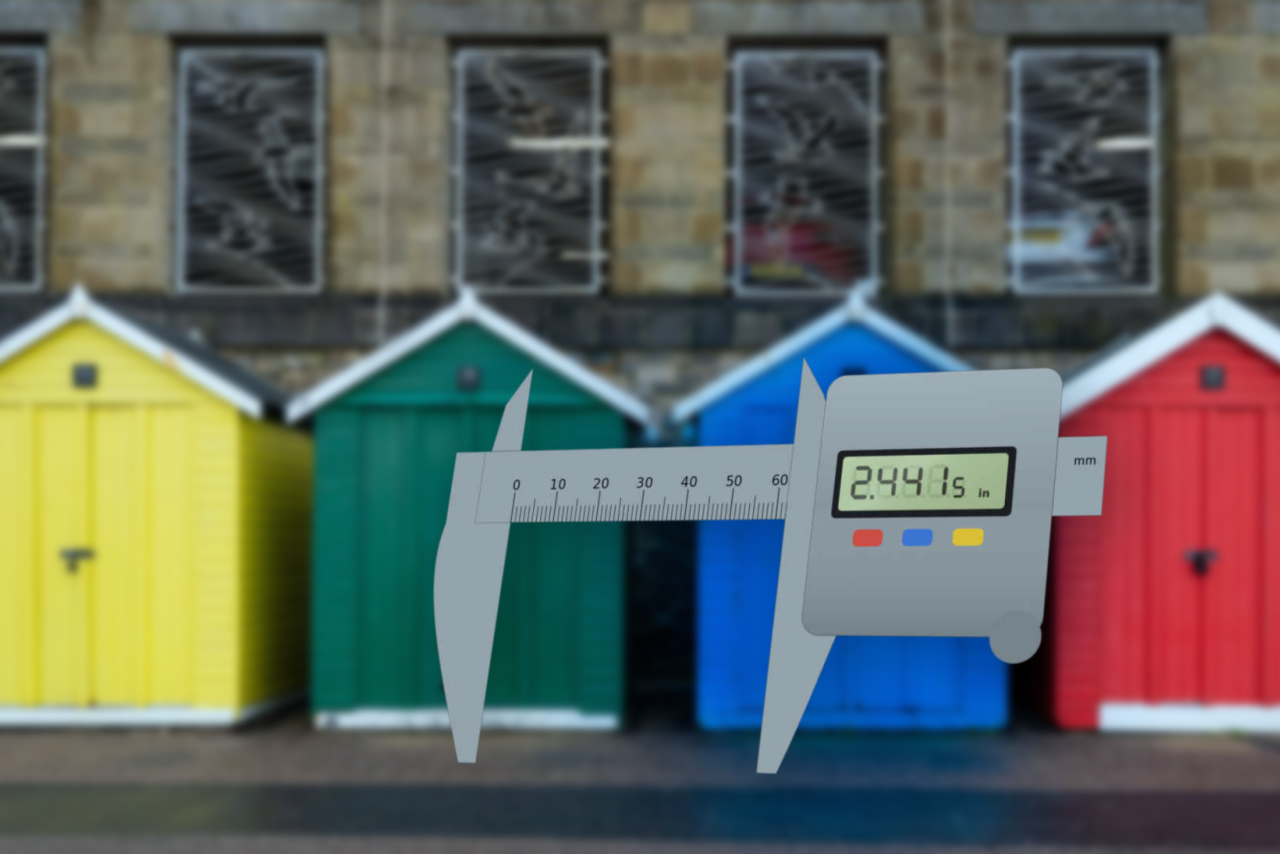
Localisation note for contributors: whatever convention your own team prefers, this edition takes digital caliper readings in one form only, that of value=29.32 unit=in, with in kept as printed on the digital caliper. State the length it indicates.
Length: value=2.4415 unit=in
